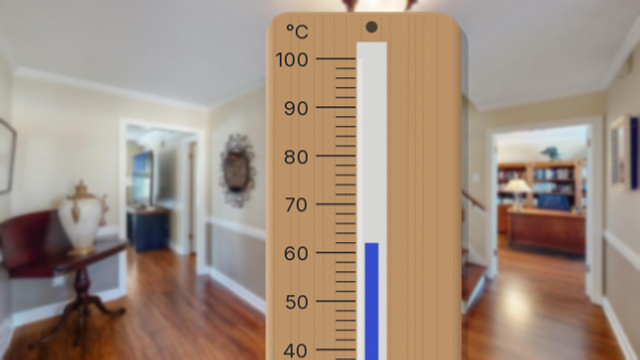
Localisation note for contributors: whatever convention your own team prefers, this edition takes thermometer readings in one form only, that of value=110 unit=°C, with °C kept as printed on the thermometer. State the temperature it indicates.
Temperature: value=62 unit=°C
